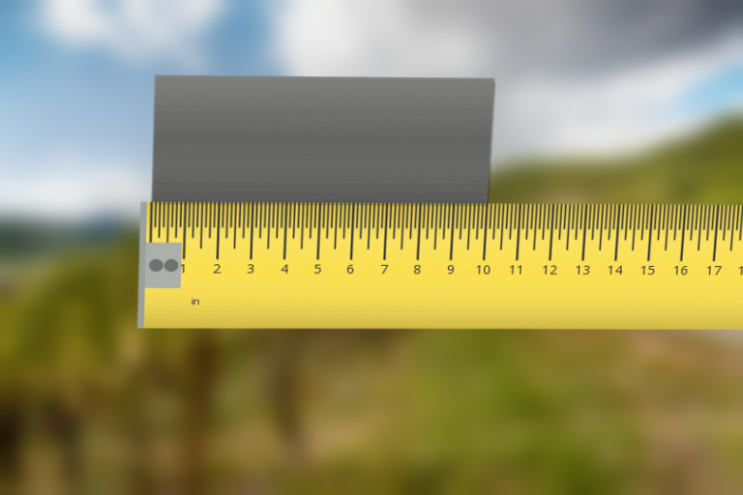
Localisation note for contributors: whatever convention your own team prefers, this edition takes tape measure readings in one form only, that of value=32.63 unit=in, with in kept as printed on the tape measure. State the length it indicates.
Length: value=10 unit=in
